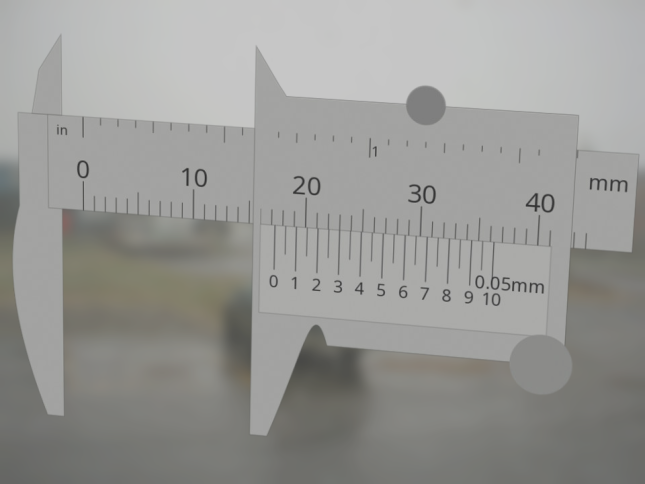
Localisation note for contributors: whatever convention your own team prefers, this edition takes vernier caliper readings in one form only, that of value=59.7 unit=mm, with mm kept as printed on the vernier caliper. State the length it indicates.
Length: value=17.3 unit=mm
